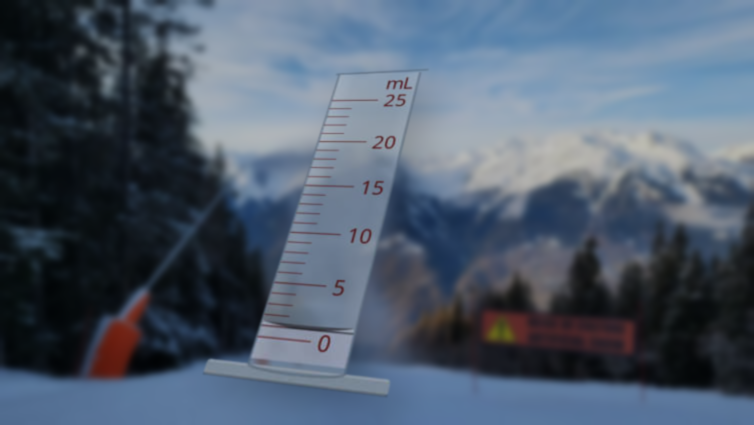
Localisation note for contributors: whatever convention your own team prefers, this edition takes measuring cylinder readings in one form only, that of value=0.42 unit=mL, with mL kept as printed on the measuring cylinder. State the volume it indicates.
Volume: value=1 unit=mL
